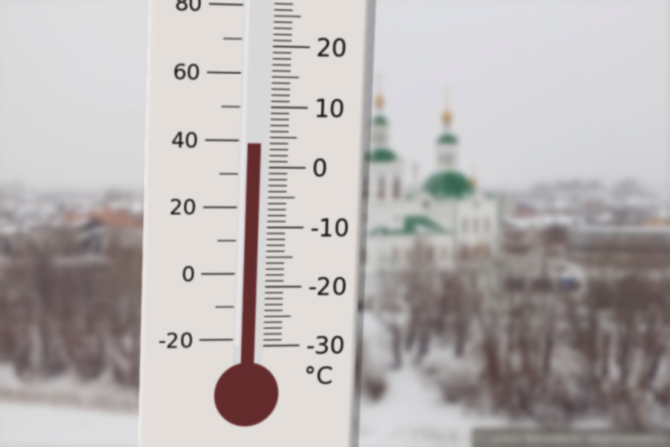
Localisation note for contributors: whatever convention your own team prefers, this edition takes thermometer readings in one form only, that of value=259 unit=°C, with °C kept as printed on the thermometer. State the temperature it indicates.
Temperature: value=4 unit=°C
